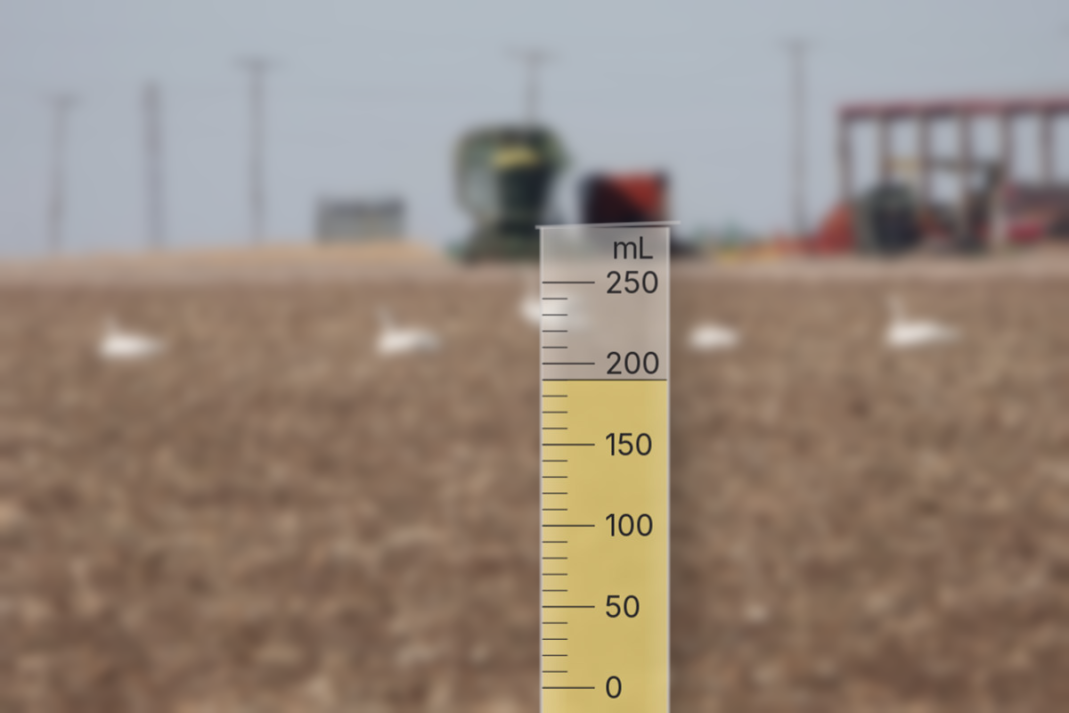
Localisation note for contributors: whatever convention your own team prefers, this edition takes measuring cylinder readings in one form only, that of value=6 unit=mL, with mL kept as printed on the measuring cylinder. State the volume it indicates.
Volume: value=190 unit=mL
